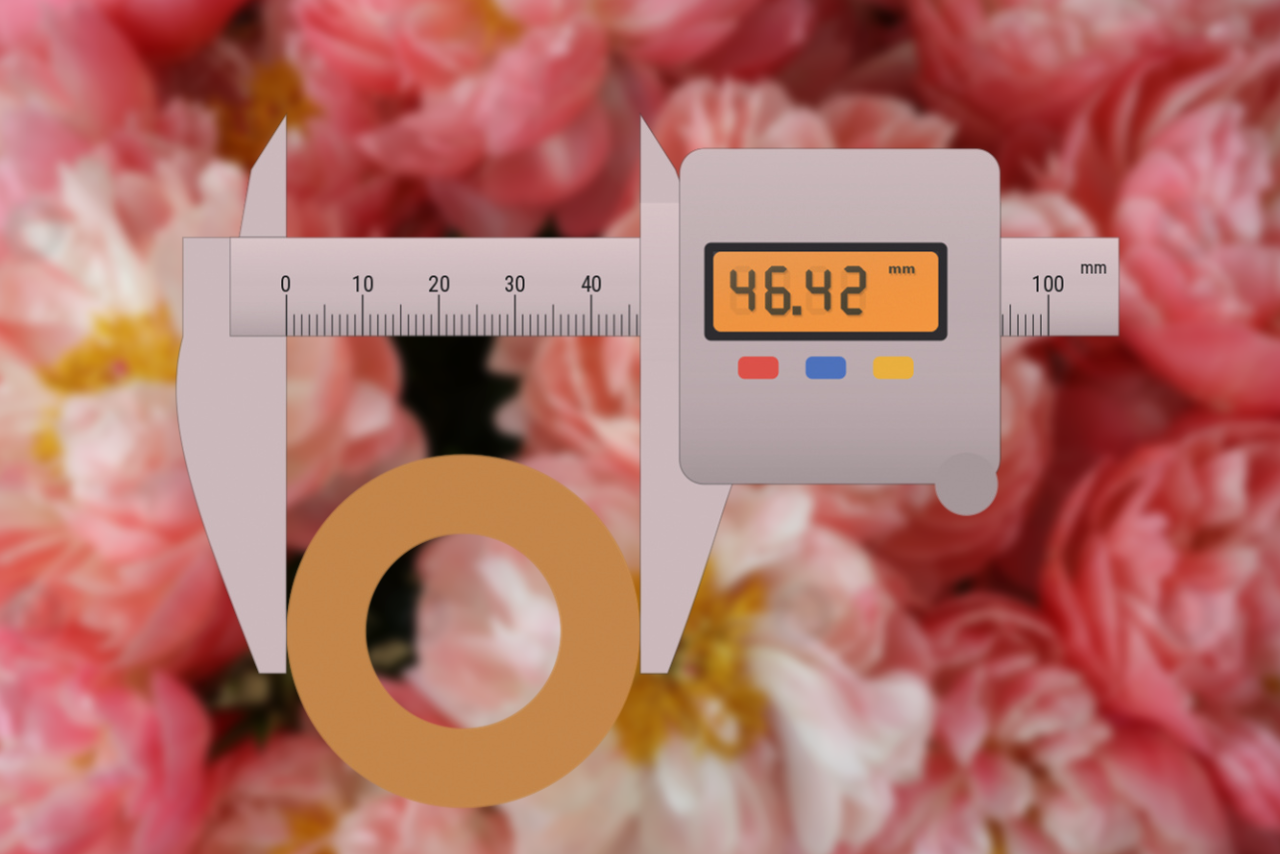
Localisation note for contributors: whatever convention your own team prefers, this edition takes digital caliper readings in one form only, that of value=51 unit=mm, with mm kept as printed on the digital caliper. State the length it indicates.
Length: value=46.42 unit=mm
